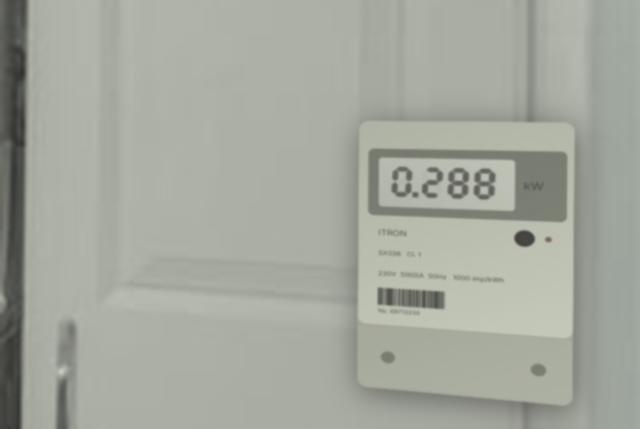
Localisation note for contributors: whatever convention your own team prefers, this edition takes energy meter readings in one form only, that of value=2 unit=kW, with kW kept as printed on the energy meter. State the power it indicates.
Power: value=0.288 unit=kW
